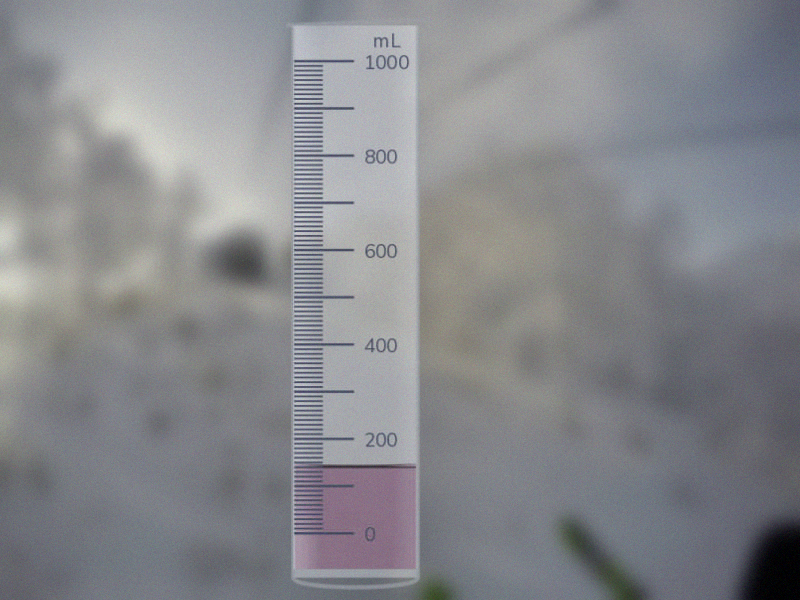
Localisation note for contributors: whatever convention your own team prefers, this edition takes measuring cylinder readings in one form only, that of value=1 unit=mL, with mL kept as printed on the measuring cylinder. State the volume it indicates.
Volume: value=140 unit=mL
